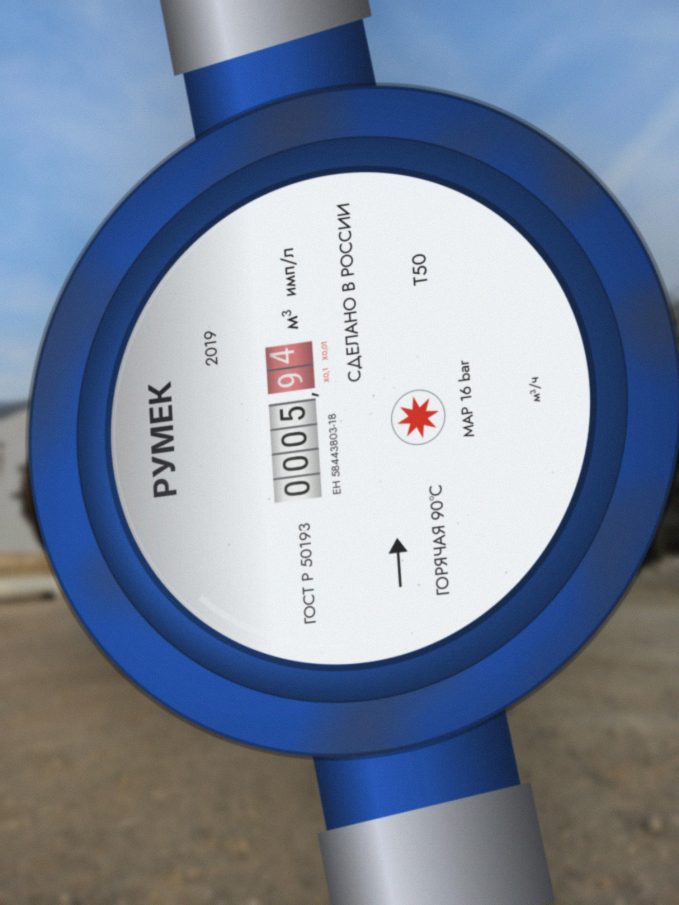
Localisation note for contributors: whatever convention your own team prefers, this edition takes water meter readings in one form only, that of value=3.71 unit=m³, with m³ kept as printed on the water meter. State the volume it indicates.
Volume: value=5.94 unit=m³
